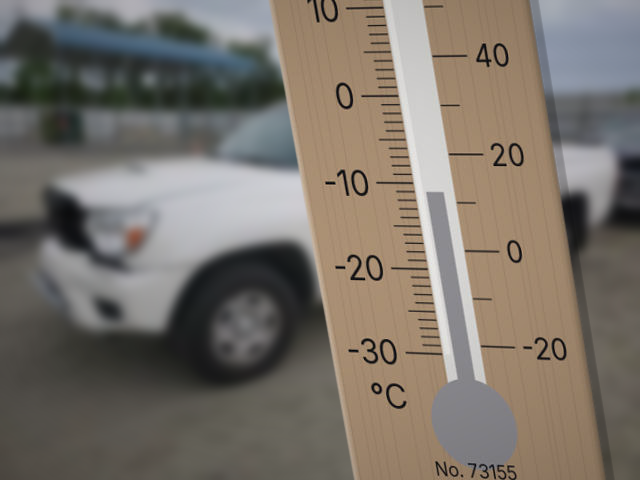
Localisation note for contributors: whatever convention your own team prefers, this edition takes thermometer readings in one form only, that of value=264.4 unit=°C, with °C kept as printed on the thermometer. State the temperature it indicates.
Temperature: value=-11 unit=°C
